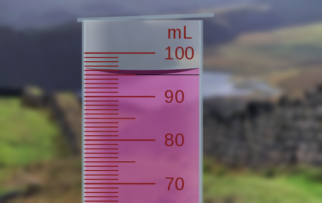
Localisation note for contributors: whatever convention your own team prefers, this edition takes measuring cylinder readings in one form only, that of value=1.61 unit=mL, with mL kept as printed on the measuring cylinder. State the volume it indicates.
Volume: value=95 unit=mL
